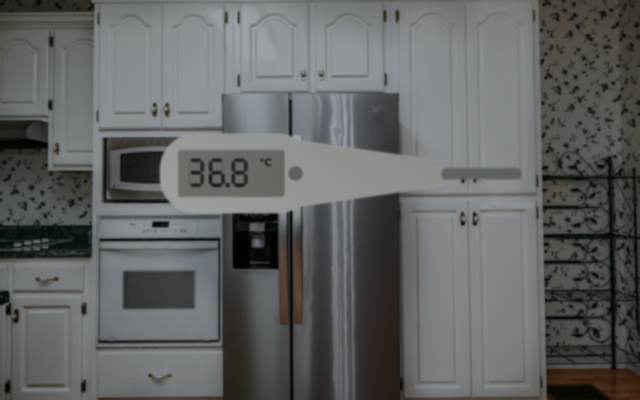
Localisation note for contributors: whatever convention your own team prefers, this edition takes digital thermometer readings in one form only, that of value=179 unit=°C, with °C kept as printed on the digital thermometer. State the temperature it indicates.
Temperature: value=36.8 unit=°C
